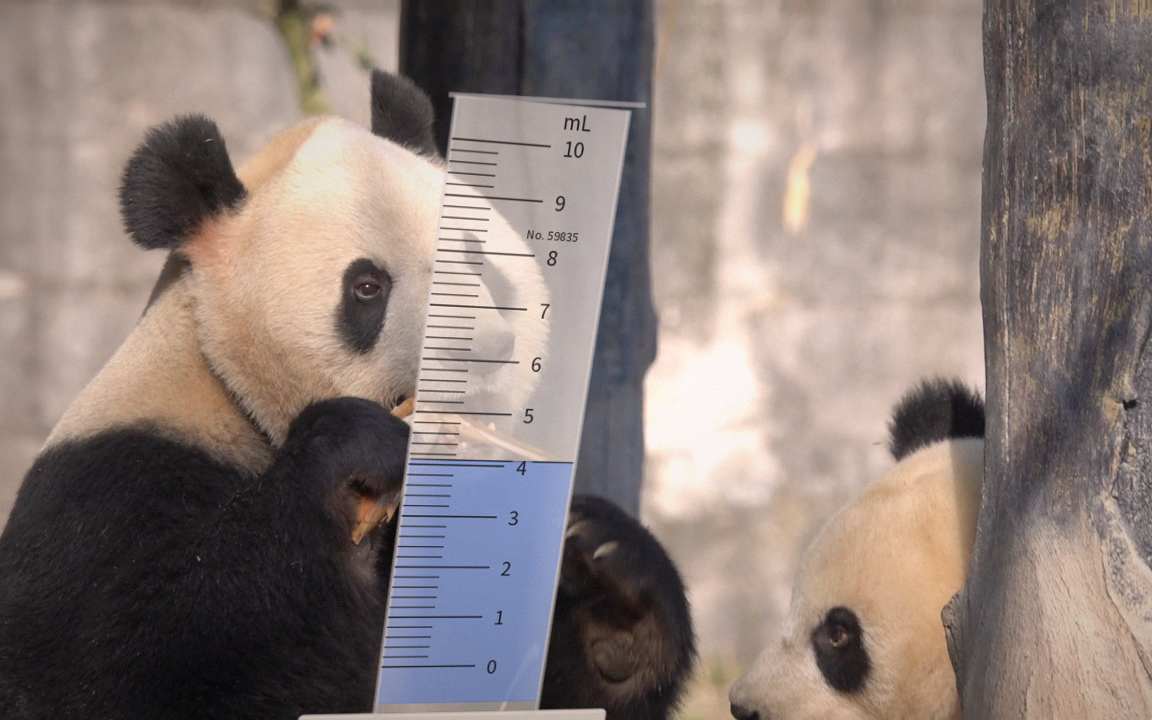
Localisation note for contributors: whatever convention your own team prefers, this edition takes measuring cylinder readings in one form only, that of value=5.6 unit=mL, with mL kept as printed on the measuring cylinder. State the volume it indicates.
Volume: value=4.1 unit=mL
